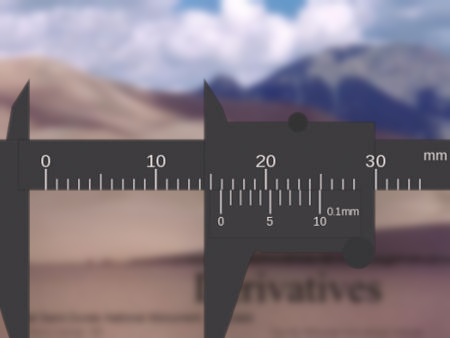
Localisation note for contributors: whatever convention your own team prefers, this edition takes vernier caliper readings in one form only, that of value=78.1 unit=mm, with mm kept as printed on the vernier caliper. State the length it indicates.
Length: value=15.9 unit=mm
